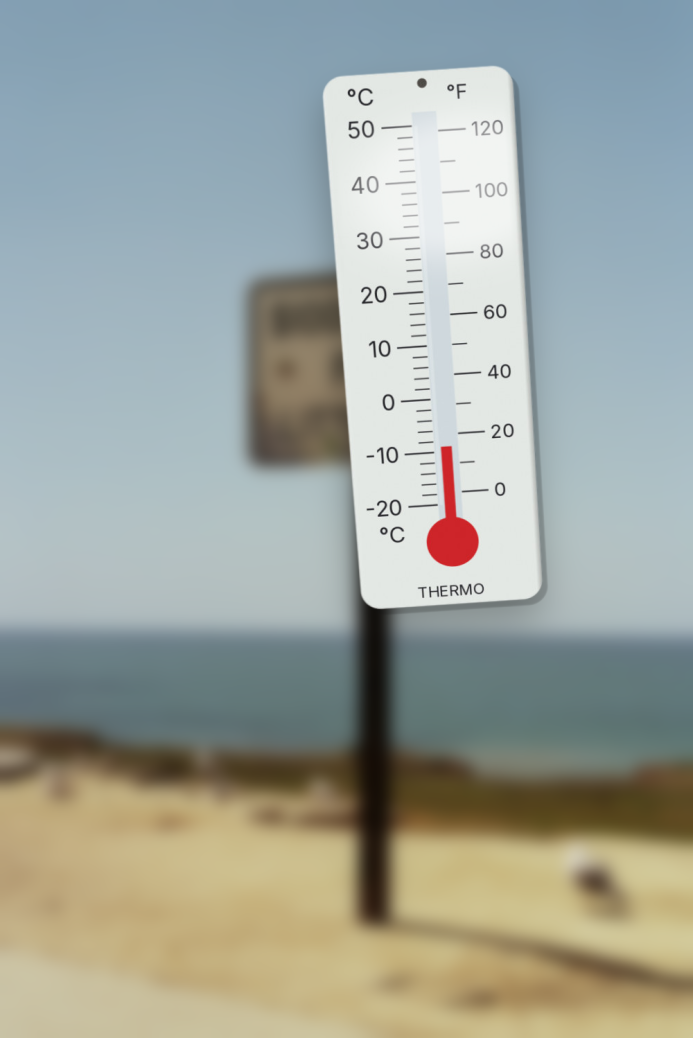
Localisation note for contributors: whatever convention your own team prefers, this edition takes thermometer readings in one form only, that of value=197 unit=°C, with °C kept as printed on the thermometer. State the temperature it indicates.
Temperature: value=-9 unit=°C
